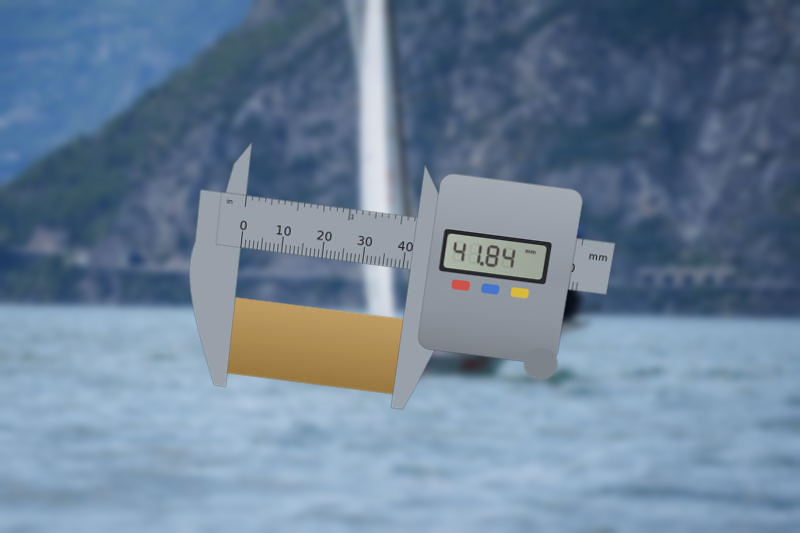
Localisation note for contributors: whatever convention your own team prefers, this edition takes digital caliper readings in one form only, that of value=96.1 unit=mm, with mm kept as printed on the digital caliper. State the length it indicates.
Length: value=41.84 unit=mm
